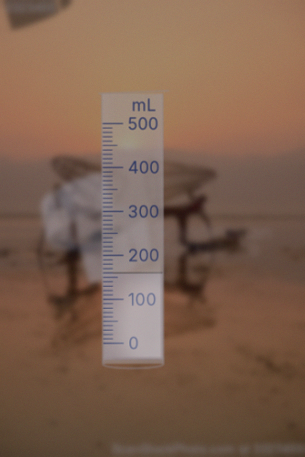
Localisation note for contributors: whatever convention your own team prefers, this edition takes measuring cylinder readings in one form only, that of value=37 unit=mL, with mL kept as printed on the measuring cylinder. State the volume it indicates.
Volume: value=160 unit=mL
